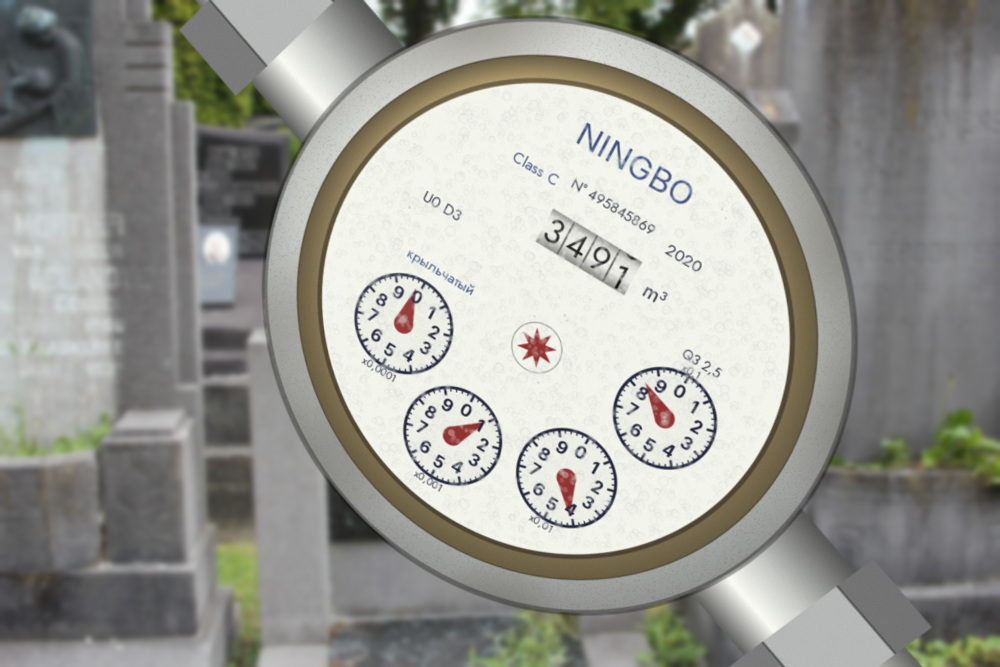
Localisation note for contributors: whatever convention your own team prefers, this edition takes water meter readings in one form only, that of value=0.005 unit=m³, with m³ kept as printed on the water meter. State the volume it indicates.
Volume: value=3490.8409 unit=m³
